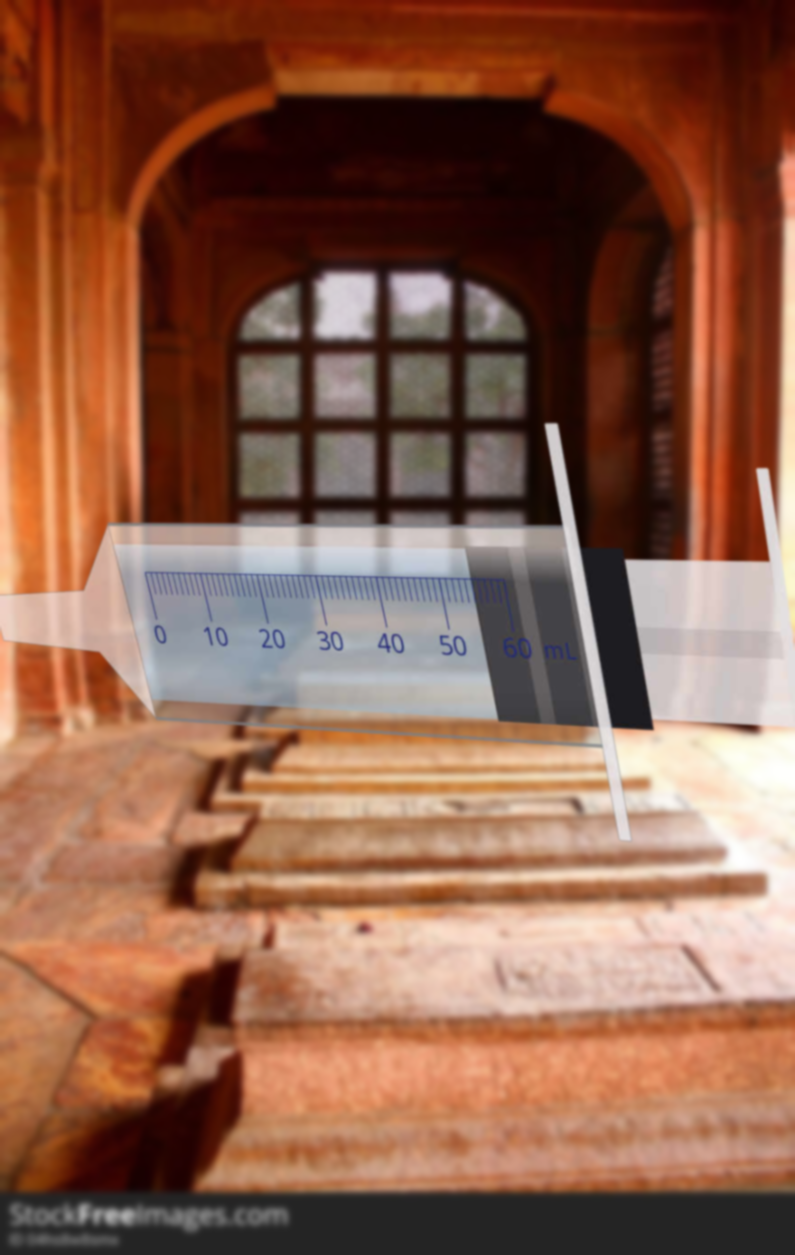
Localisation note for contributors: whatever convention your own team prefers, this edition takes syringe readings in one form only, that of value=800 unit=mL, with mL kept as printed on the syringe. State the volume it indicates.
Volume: value=55 unit=mL
